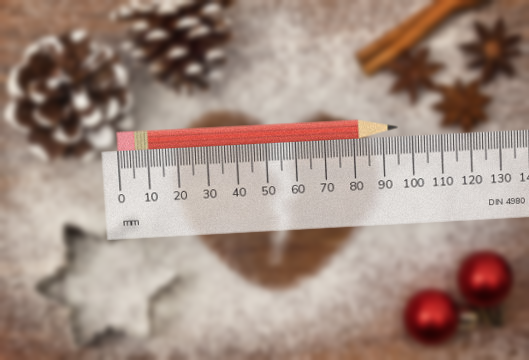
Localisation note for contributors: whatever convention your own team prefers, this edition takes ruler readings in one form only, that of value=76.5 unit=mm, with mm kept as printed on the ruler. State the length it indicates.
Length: value=95 unit=mm
